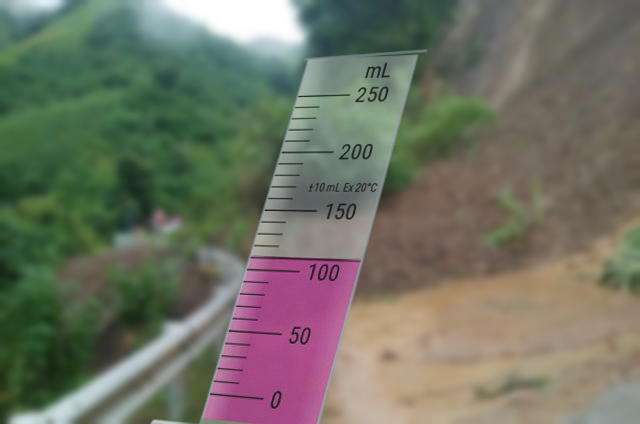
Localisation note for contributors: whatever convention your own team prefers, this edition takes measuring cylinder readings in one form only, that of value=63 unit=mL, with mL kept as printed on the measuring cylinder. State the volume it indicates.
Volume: value=110 unit=mL
